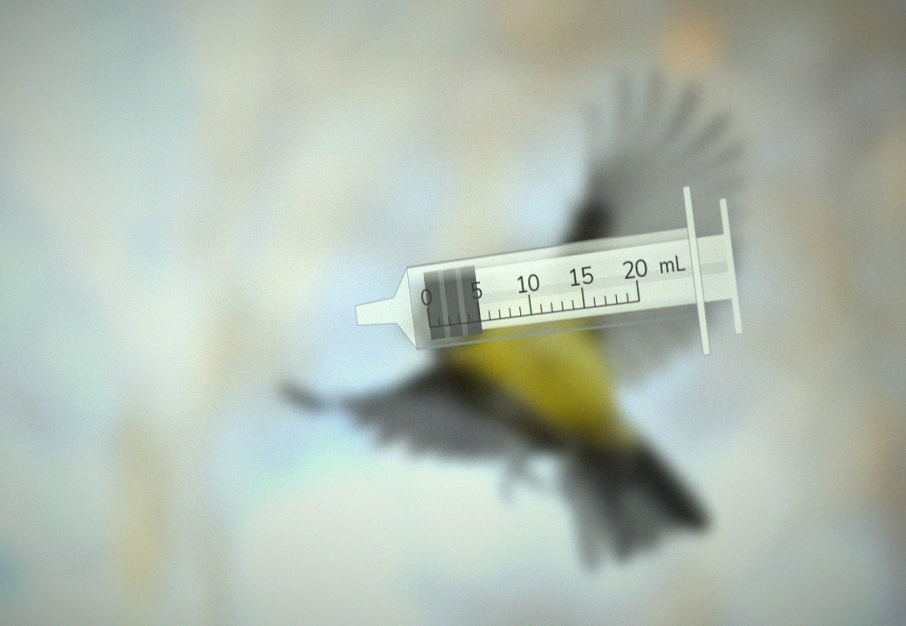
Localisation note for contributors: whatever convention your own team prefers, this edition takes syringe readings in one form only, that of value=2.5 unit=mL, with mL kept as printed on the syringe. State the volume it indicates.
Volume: value=0 unit=mL
